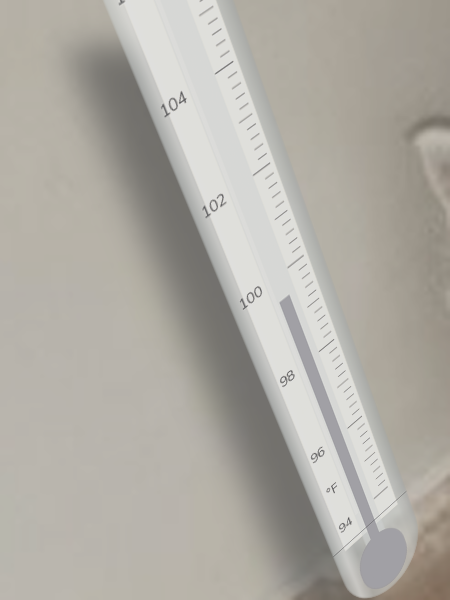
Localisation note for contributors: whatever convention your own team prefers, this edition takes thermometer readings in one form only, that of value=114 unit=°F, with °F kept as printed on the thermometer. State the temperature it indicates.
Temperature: value=99.5 unit=°F
